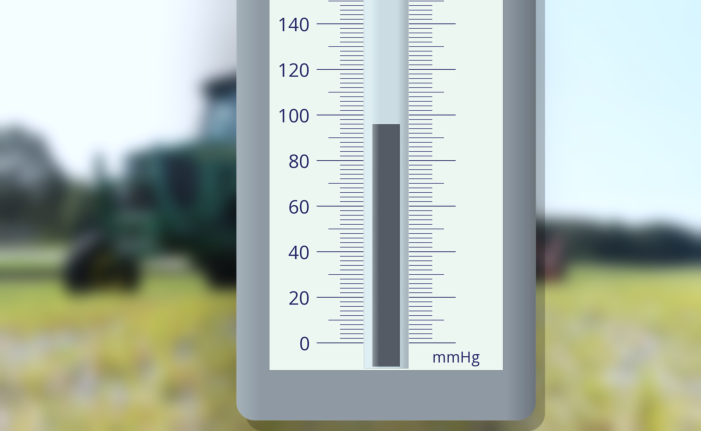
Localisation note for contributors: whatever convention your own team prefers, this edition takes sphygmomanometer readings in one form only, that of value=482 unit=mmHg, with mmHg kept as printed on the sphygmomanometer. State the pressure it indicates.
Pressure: value=96 unit=mmHg
